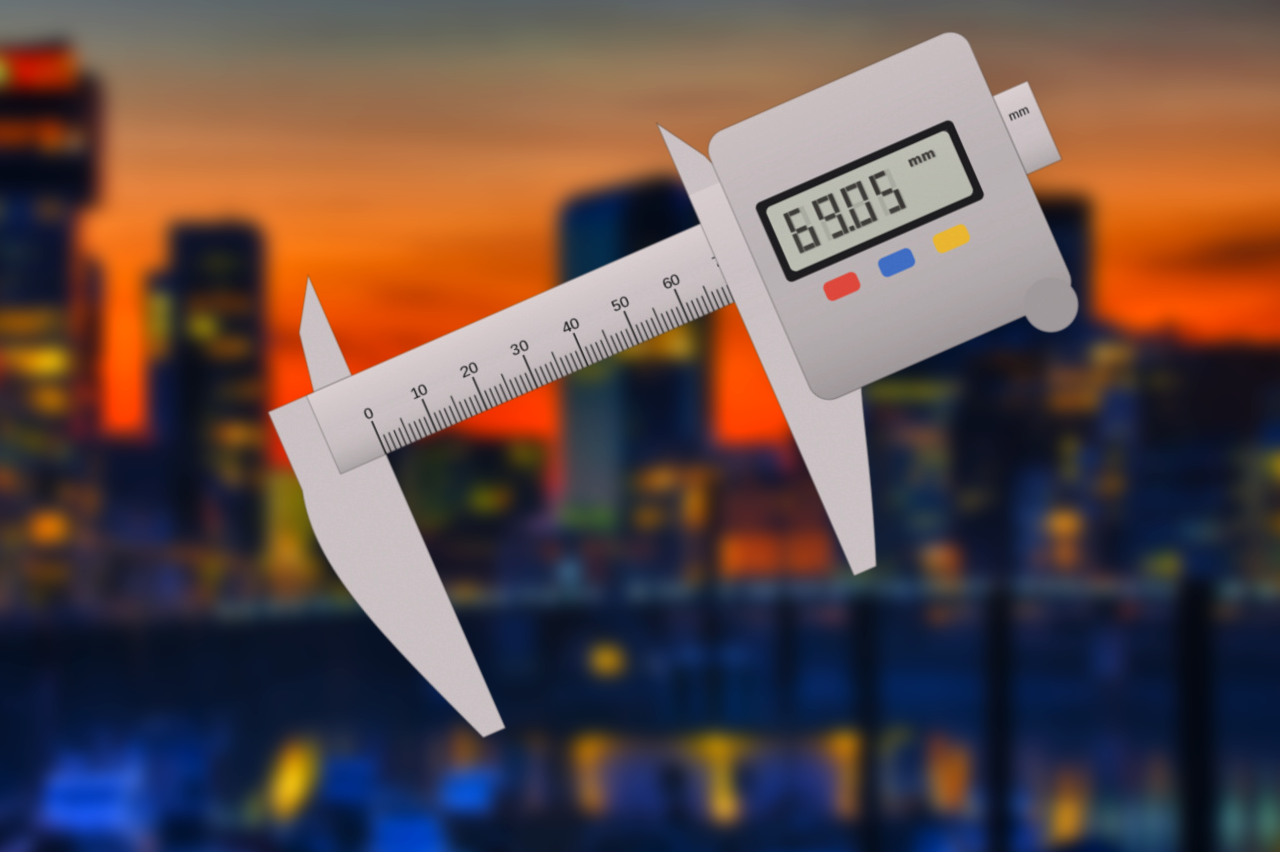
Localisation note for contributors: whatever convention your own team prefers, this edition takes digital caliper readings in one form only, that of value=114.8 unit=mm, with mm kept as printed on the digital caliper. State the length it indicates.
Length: value=69.05 unit=mm
